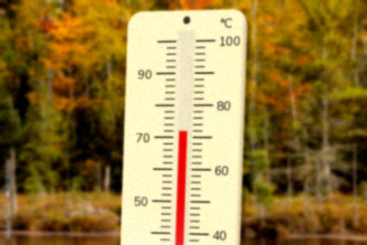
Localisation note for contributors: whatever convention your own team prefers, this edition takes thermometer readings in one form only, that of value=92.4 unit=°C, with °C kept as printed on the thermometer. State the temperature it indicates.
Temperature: value=72 unit=°C
